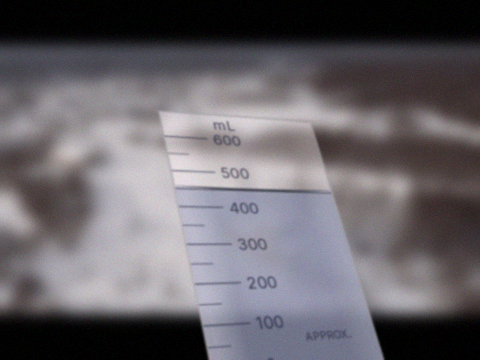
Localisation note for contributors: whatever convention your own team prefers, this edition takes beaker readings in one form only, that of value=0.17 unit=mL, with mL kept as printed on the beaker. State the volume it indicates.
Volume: value=450 unit=mL
